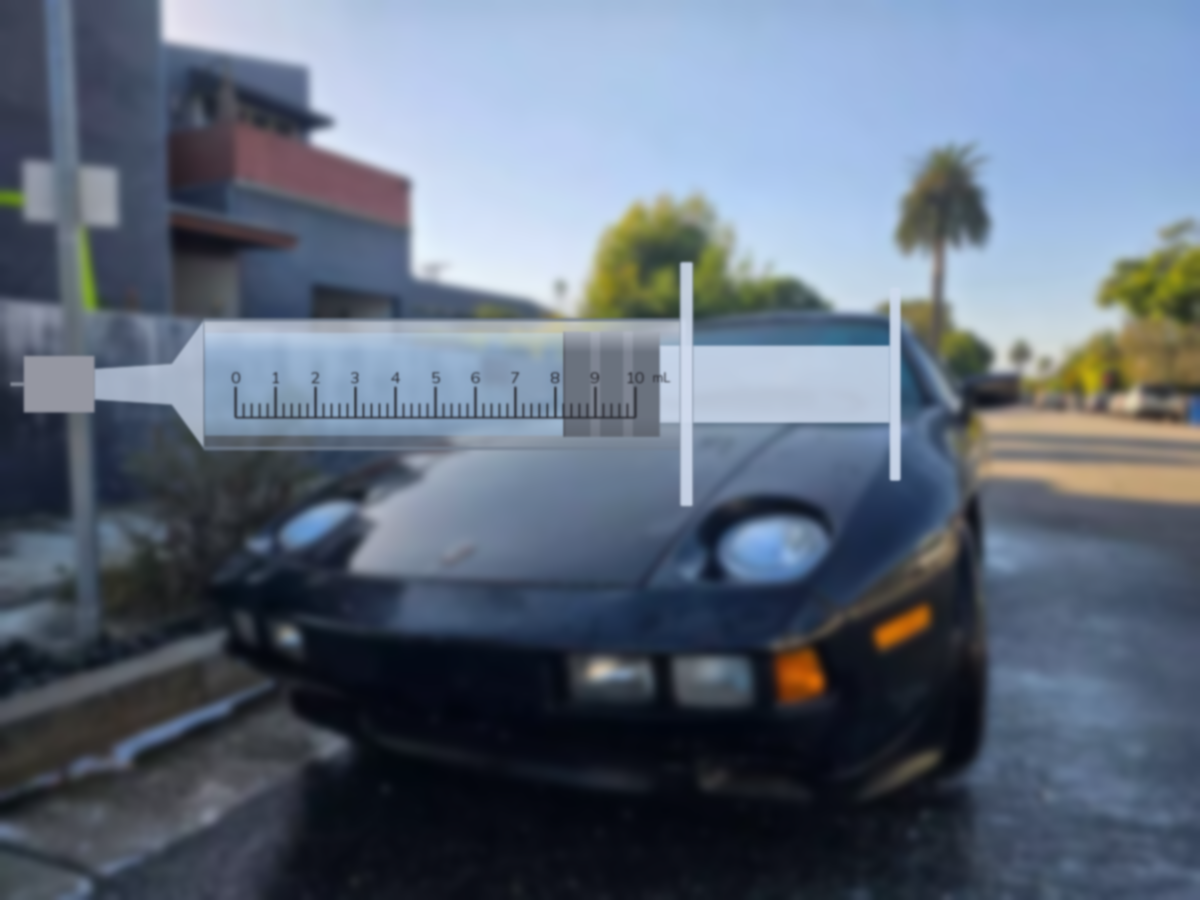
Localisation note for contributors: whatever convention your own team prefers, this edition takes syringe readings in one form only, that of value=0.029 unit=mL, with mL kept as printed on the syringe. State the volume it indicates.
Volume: value=8.2 unit=mL
